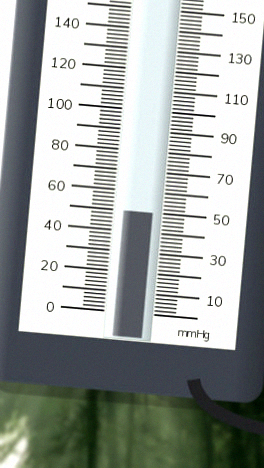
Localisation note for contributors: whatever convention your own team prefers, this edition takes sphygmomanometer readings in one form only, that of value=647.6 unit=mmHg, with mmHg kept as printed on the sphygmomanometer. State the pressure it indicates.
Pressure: value=50 unit=mmHg
